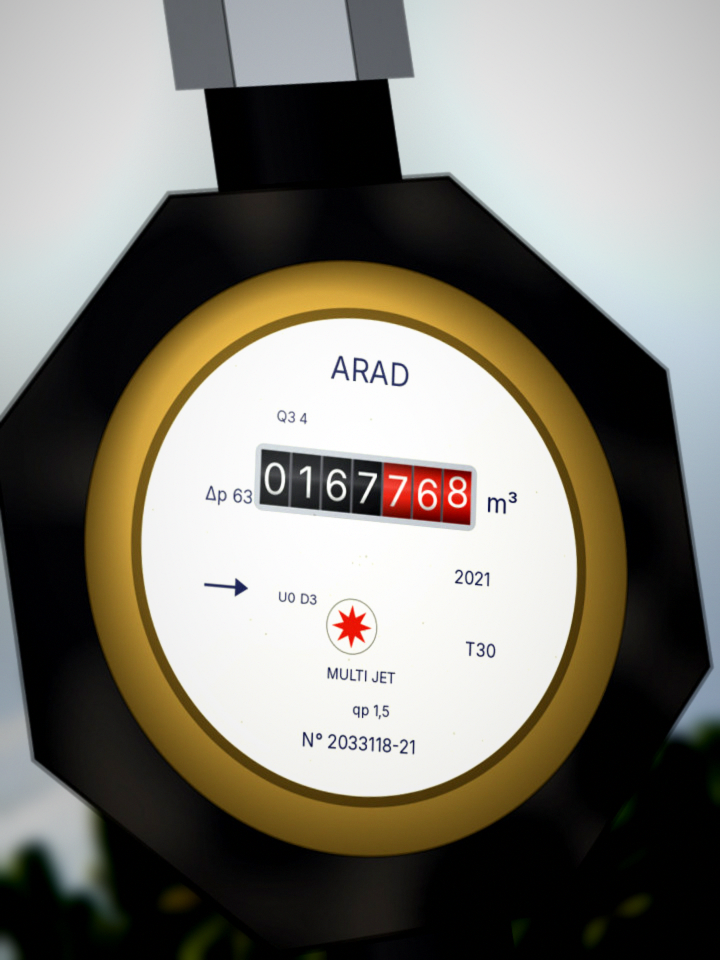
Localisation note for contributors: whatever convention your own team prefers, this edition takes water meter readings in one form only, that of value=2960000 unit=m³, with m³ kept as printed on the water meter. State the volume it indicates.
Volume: value=167.768 unit=m³
